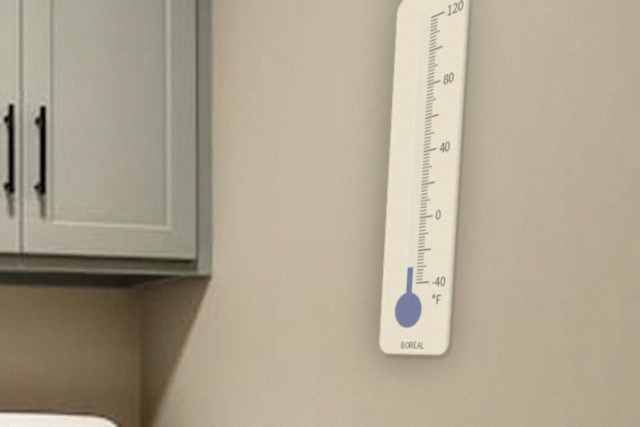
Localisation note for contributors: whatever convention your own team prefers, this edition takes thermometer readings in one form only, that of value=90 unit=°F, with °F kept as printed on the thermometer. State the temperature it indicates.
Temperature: value=-30 unit=°F
